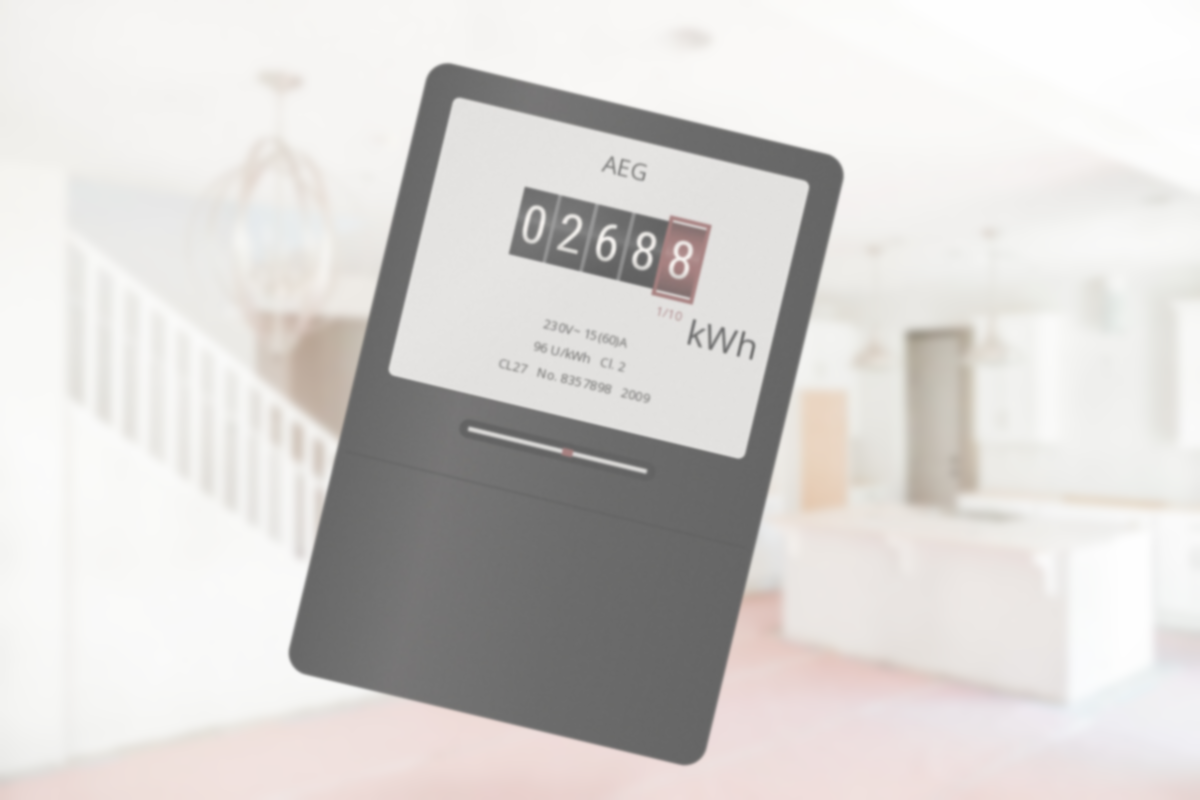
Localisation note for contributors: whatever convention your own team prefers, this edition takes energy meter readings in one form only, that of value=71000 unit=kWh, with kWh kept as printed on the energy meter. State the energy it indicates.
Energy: value=268.8 unit=kWh
